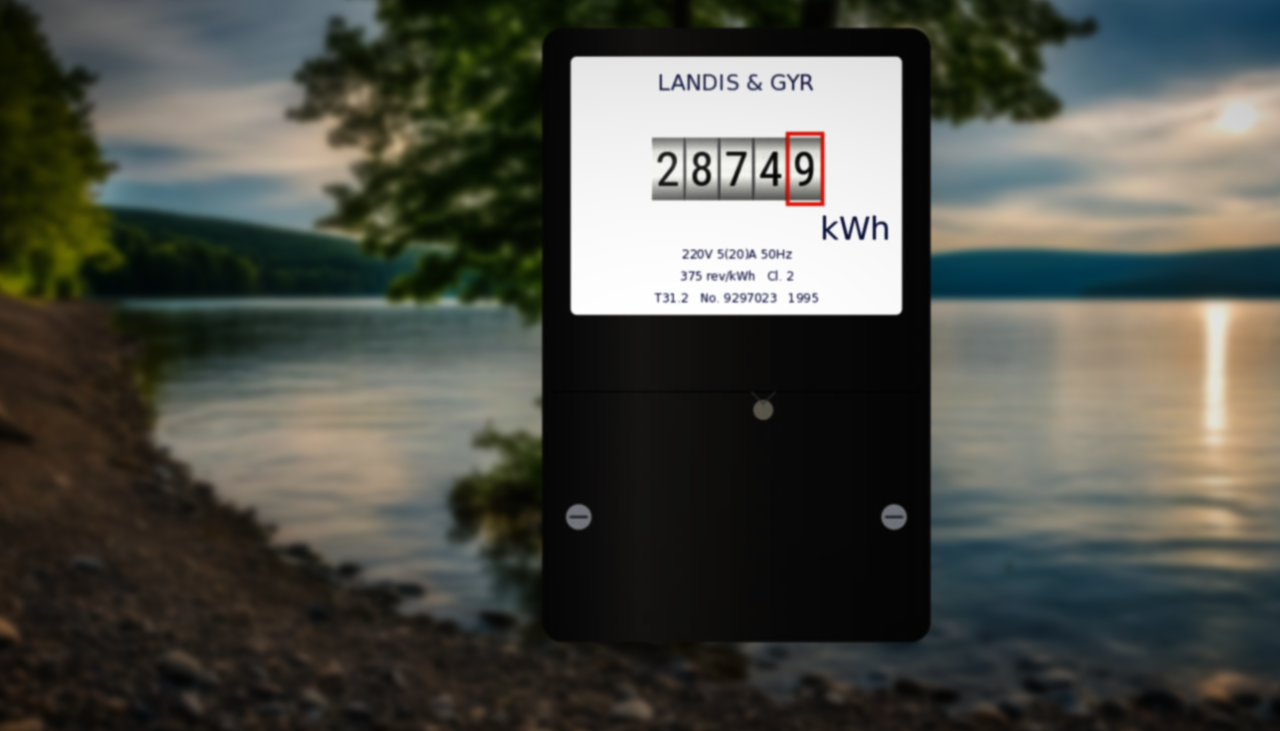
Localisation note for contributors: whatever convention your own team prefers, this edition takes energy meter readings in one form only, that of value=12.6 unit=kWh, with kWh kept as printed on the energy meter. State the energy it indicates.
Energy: value=2874.9 unit=kWh
